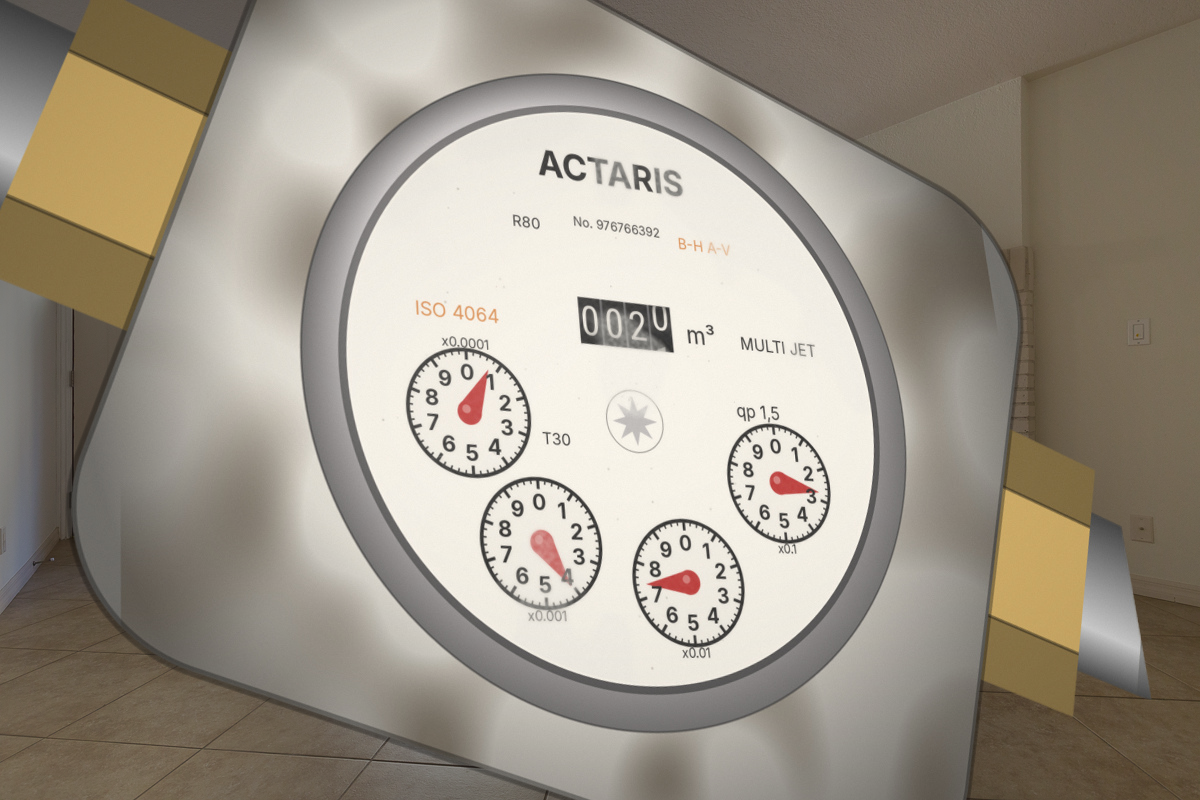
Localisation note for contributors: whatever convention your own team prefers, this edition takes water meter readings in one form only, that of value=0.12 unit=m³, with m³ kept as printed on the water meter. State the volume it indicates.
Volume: value=20.2740 unit=m³
